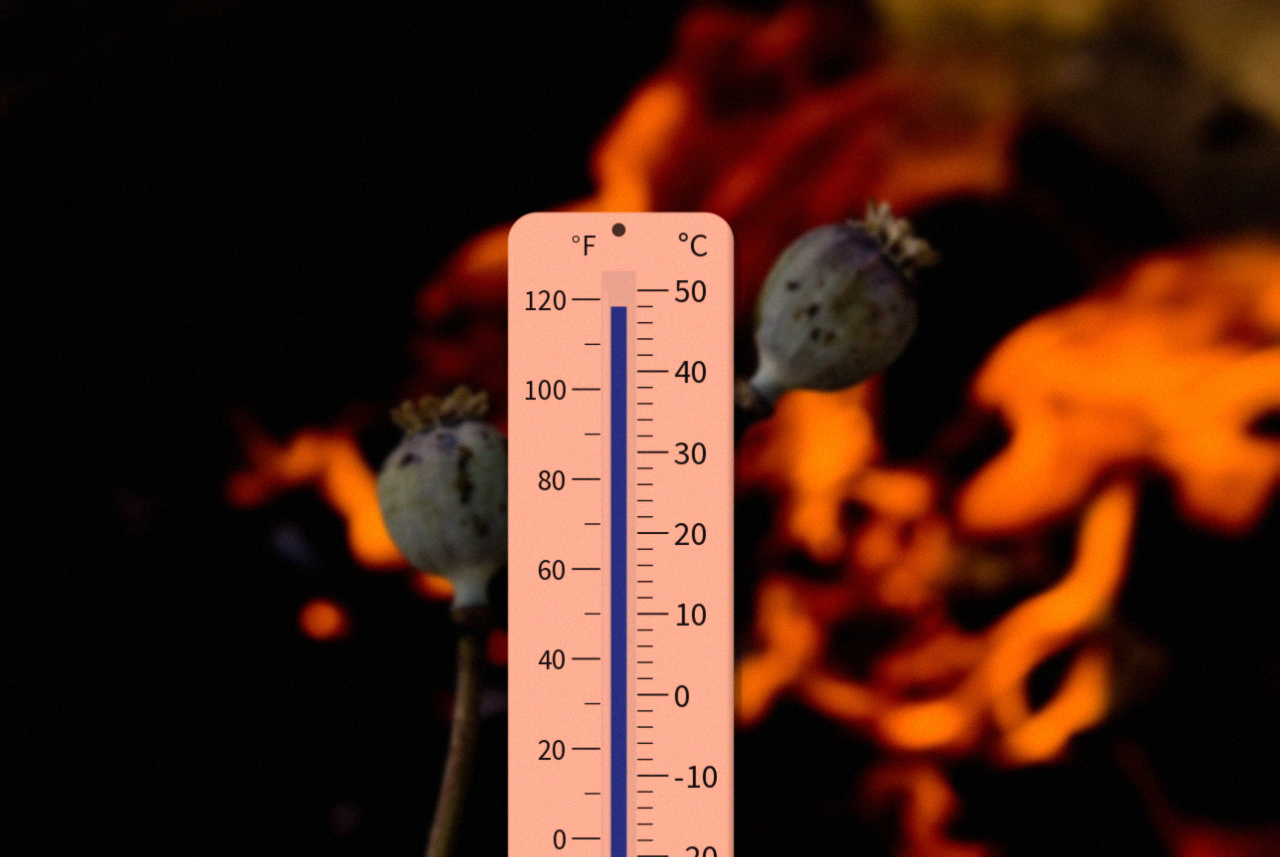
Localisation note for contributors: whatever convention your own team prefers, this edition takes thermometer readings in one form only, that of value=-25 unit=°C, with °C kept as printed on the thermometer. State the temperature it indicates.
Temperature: value=48 unit=°C
